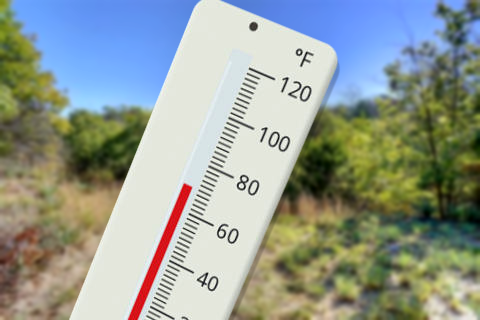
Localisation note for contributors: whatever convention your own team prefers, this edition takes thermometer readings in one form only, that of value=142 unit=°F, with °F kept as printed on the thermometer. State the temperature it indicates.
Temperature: value=70 unit=°F
